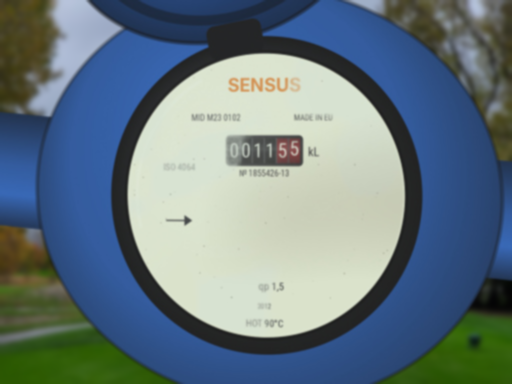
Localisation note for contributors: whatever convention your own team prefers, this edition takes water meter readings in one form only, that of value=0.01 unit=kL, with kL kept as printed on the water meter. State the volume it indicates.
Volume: value=11.55 unit=kL
